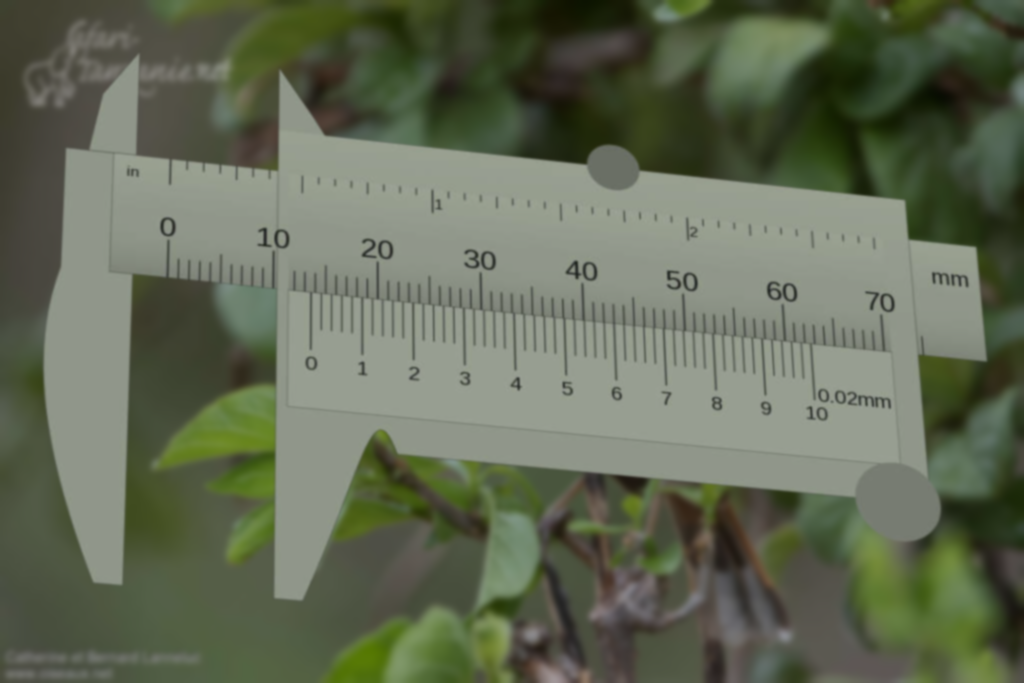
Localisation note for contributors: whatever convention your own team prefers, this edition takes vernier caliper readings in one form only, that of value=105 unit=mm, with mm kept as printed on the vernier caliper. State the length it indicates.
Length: value=13.6 unit=mm
